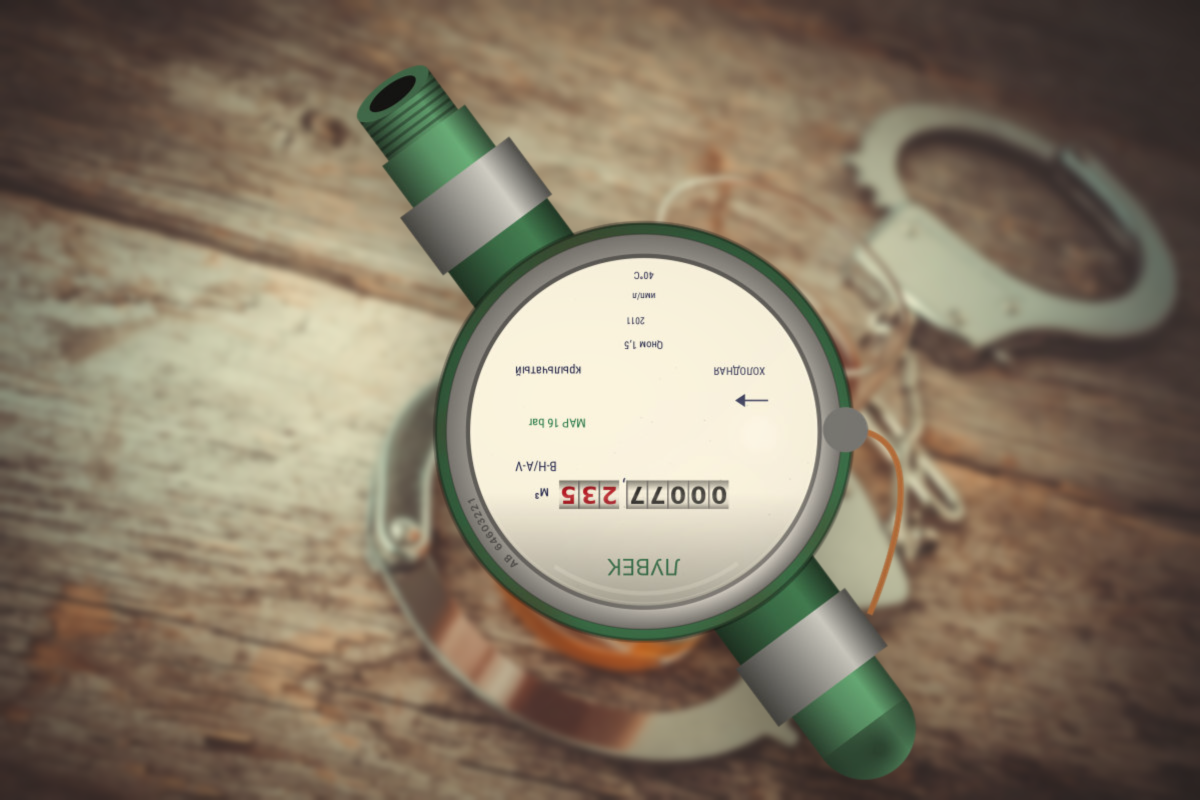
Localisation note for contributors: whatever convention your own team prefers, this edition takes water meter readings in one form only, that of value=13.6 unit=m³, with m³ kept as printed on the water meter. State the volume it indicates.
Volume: value=77.235 unit=m³
